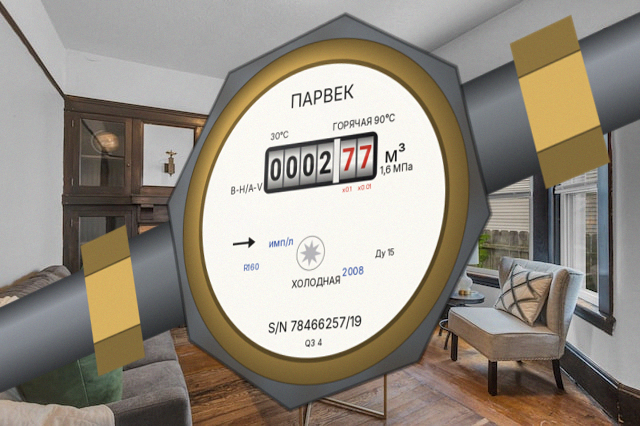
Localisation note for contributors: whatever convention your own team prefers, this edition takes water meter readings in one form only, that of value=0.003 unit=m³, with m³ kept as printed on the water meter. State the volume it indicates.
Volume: value=2.77 unit=m³
